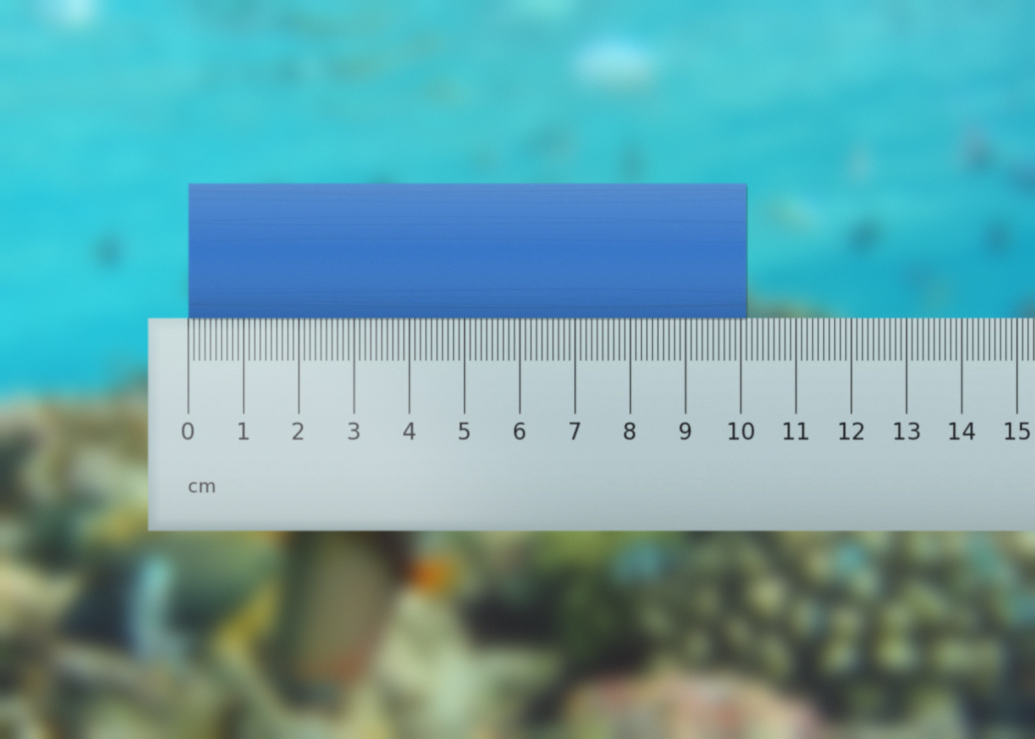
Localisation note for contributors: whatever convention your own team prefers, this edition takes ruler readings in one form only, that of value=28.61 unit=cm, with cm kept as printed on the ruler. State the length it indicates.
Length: value=10.1 unit=cm
